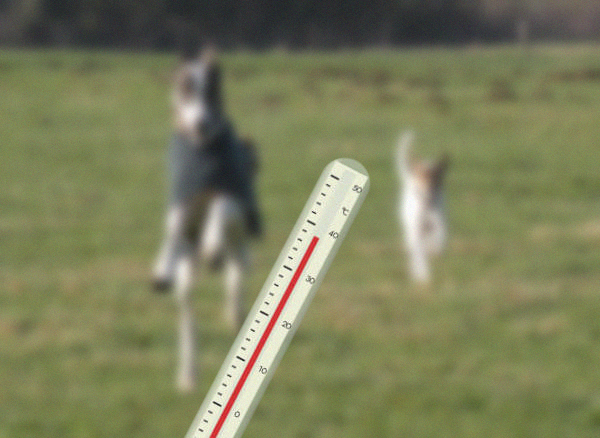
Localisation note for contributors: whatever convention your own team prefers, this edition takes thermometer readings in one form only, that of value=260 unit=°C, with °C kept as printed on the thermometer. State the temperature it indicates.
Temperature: value=38 unit=°C
